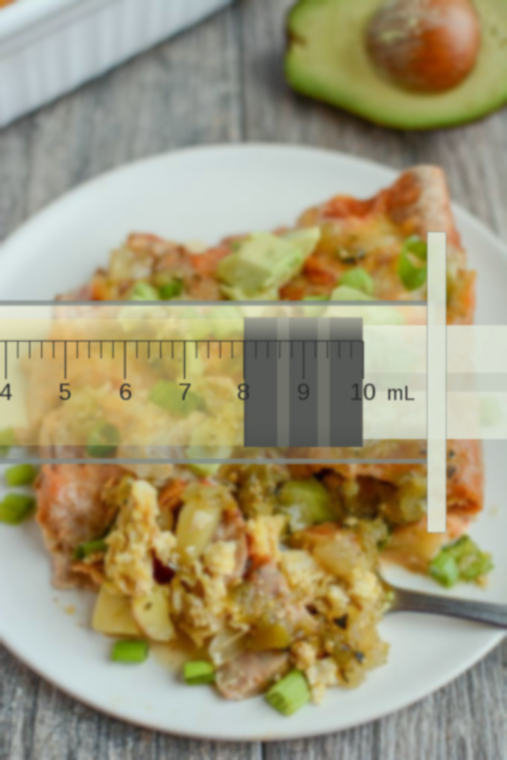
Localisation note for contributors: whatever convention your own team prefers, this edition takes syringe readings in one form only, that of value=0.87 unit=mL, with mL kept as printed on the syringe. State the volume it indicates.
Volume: value=8 unit=mL
